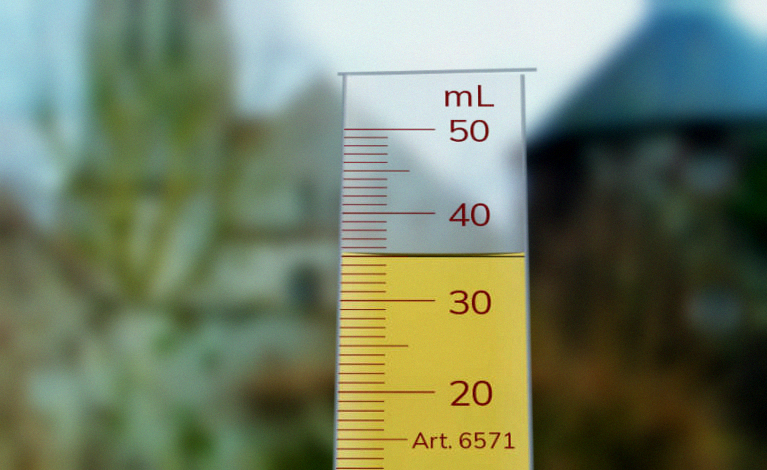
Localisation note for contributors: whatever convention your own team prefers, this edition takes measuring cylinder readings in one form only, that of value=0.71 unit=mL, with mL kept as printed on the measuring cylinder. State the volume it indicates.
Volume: value=35 unit=mL
